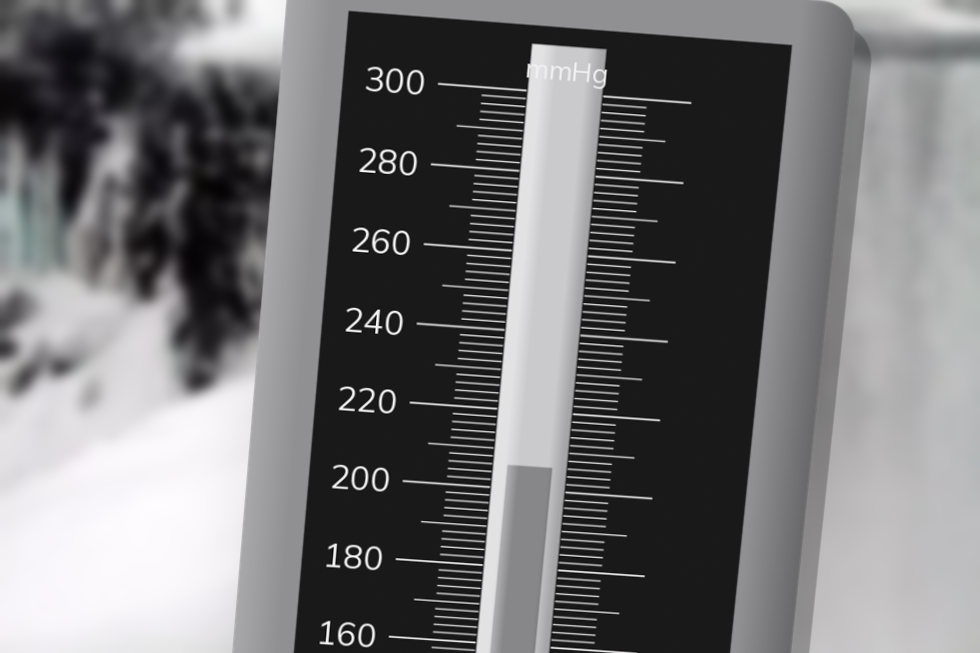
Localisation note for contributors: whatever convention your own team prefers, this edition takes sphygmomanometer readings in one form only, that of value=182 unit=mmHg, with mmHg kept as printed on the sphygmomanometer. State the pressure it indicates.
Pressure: value=206 unit=mmHg
